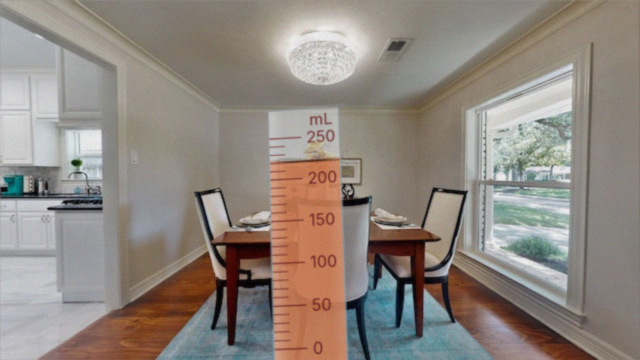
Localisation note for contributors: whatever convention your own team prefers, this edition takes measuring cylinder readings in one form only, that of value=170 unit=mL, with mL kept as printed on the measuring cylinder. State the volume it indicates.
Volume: value=220 unit=mL
